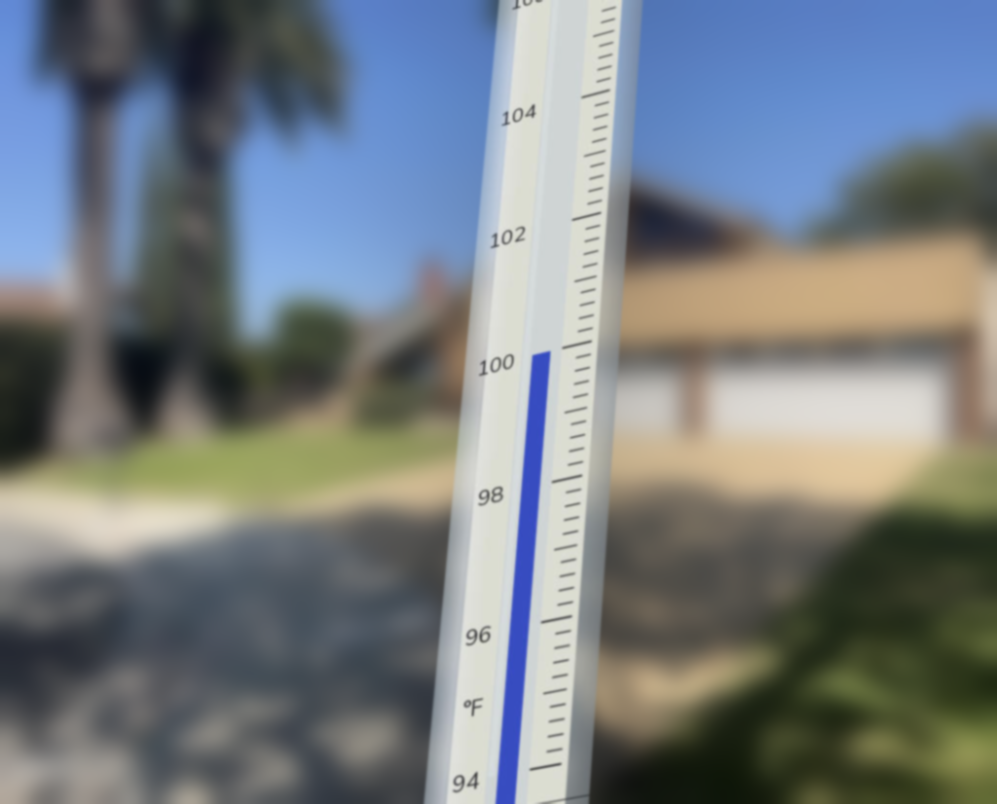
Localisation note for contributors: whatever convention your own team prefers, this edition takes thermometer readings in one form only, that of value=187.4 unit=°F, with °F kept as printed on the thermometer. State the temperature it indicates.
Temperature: value=100 unit=°F
